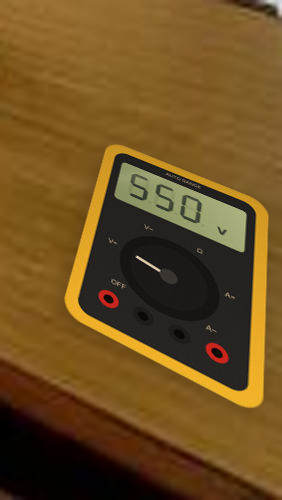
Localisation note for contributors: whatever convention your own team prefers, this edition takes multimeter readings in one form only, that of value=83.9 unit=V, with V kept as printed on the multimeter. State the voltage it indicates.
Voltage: value=550 unit=V
